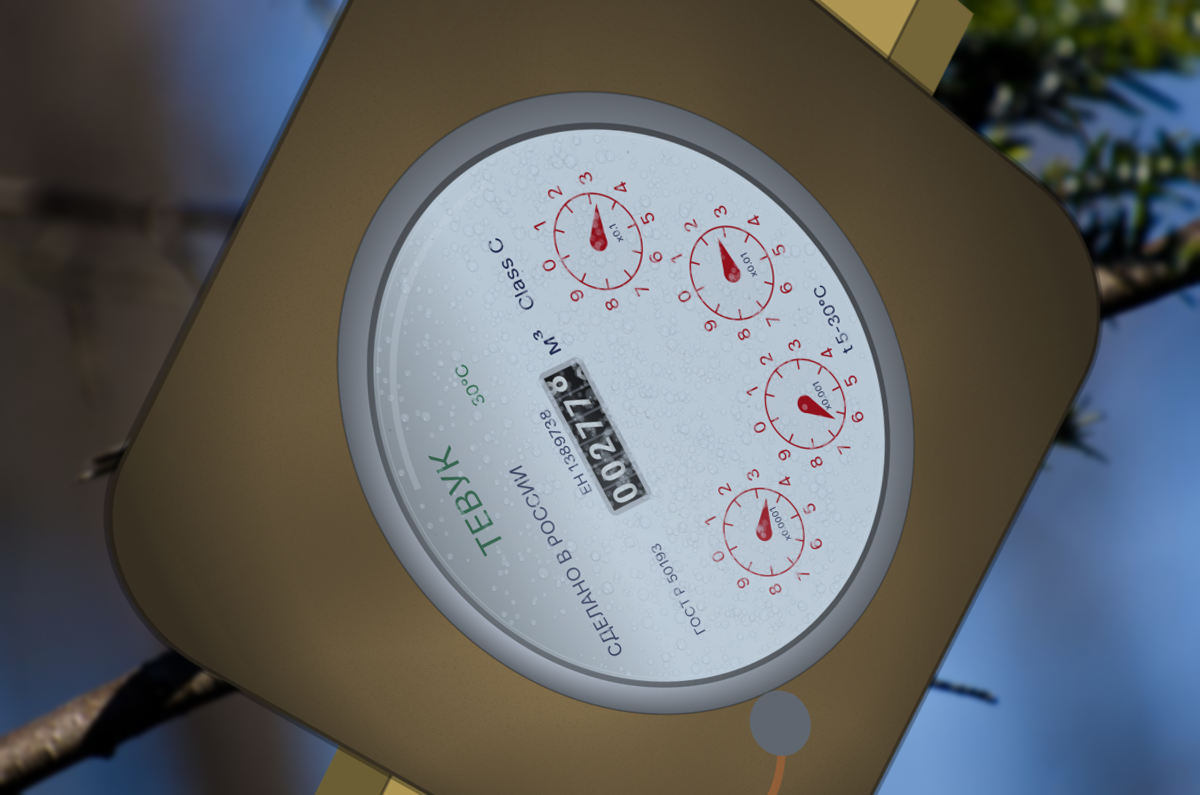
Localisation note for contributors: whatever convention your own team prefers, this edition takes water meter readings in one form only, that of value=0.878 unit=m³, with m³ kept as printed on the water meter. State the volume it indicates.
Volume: value=2778.3263 unit=m³
